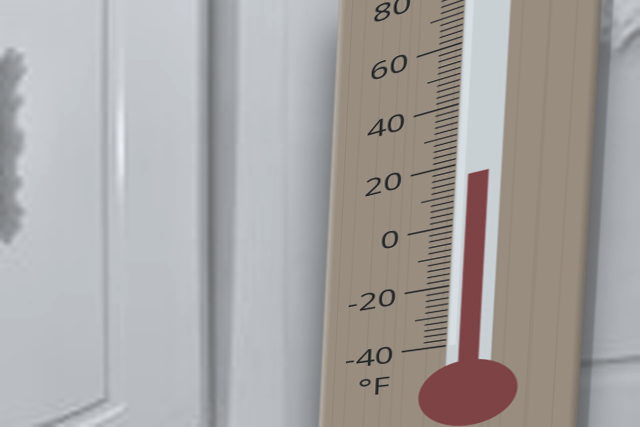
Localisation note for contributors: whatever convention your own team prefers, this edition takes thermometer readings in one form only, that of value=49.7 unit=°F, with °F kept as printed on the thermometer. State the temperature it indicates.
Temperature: value=16 unit=°F
